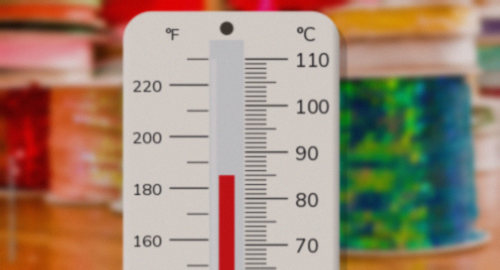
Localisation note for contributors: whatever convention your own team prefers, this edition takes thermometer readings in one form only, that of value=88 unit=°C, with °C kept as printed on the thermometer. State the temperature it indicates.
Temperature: value=85 unit=°C
